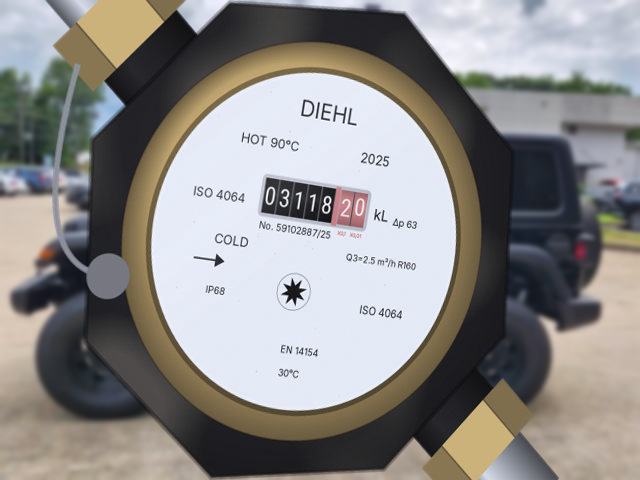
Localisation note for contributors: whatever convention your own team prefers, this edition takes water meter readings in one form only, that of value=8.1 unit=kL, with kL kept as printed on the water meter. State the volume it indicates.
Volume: value=3118.20 unit=kL
